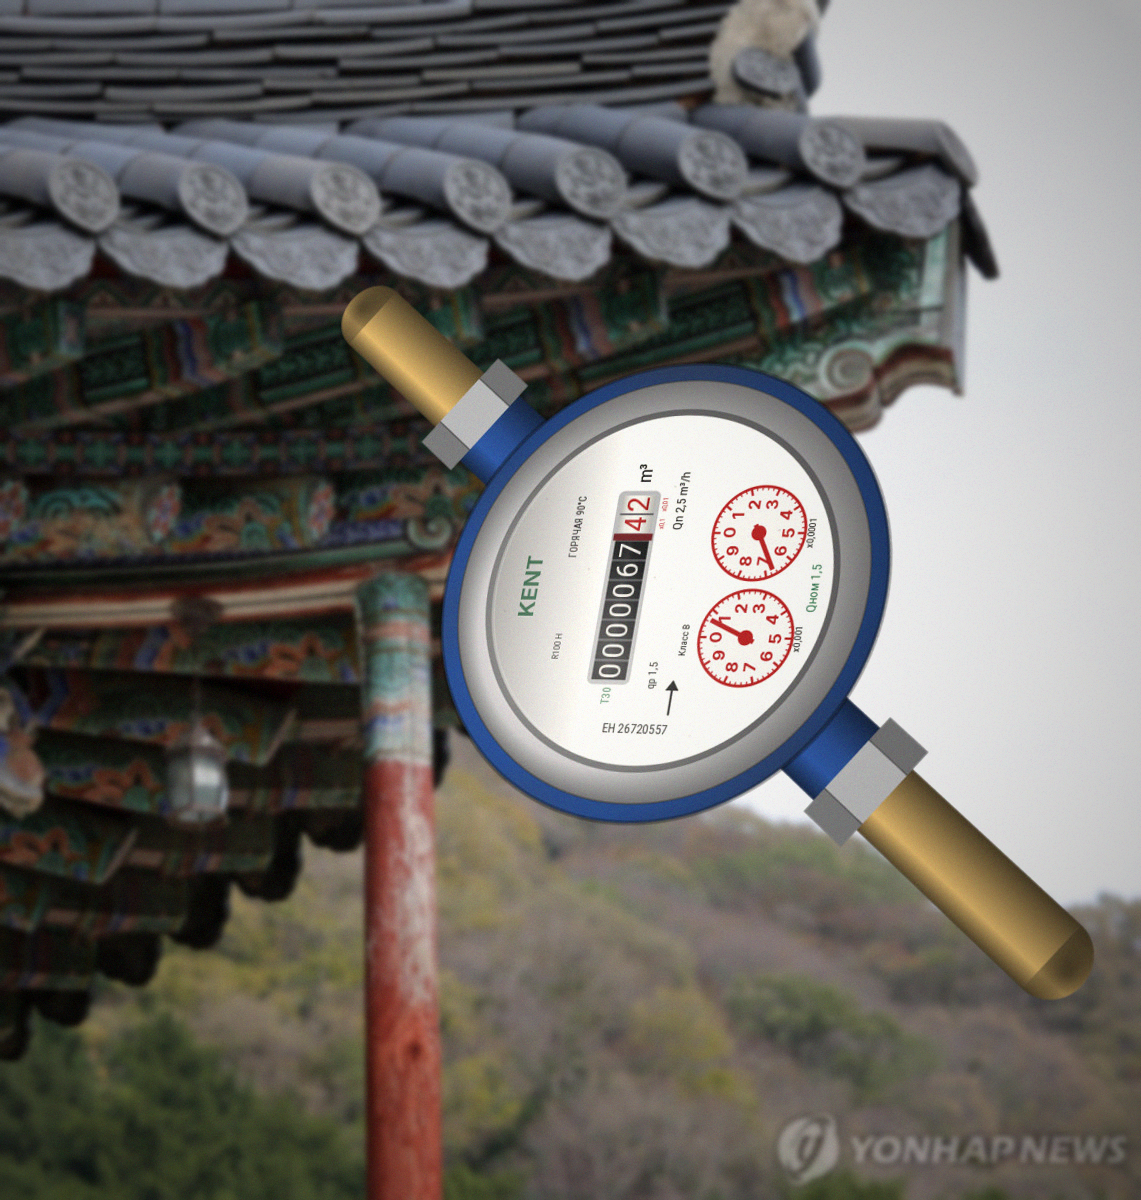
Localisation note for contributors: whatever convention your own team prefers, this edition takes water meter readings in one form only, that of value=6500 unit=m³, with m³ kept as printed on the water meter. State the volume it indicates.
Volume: value=67.4206 unit=m³
